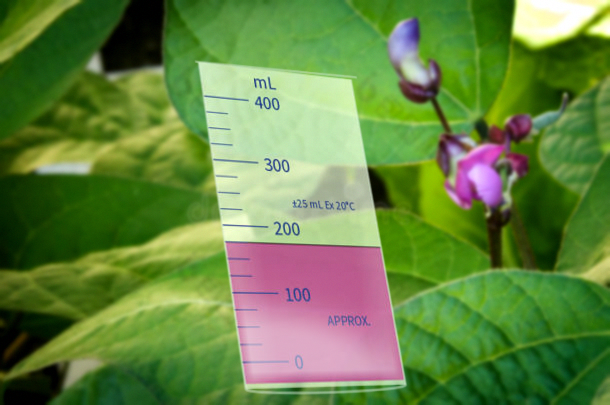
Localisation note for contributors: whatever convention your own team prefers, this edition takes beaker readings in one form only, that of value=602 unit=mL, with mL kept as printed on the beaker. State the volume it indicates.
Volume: value=175 unit=mL
